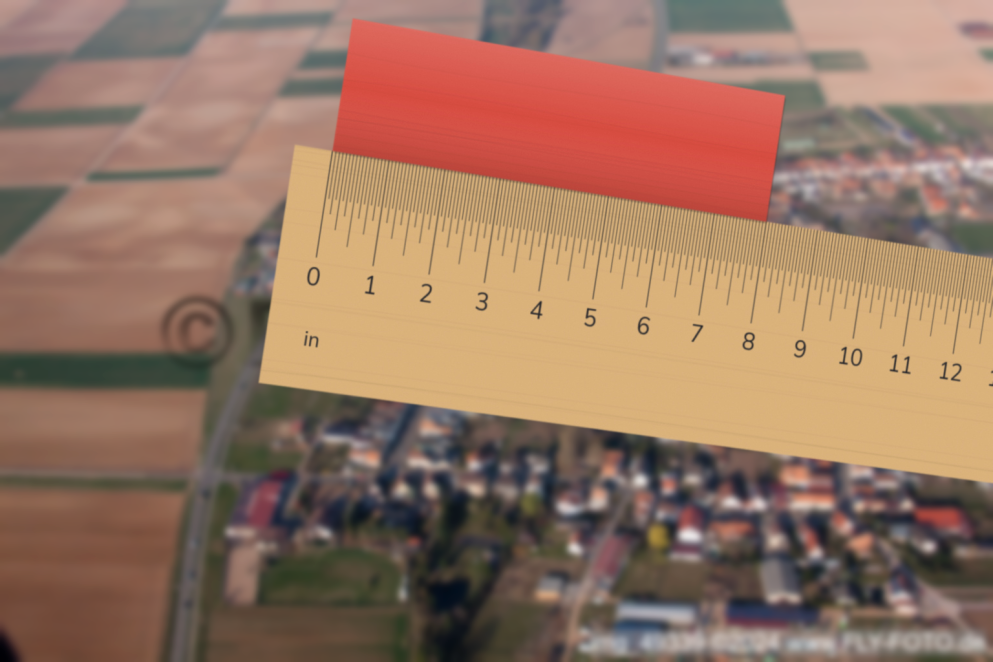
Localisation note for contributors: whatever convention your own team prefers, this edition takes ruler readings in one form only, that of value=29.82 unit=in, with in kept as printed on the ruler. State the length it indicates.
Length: value=8 unit=in
